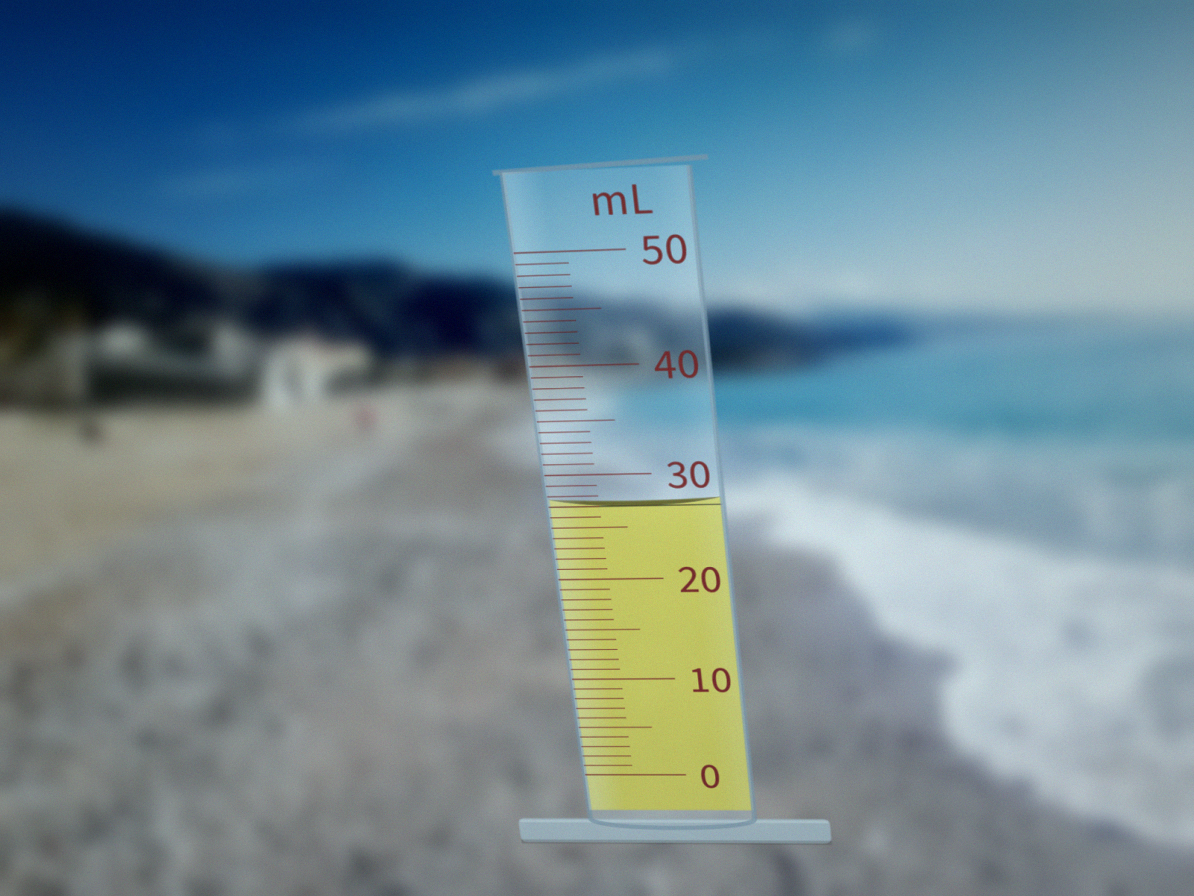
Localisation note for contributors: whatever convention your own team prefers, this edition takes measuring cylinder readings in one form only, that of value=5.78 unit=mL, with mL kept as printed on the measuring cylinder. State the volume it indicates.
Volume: value=27 unit=mL
